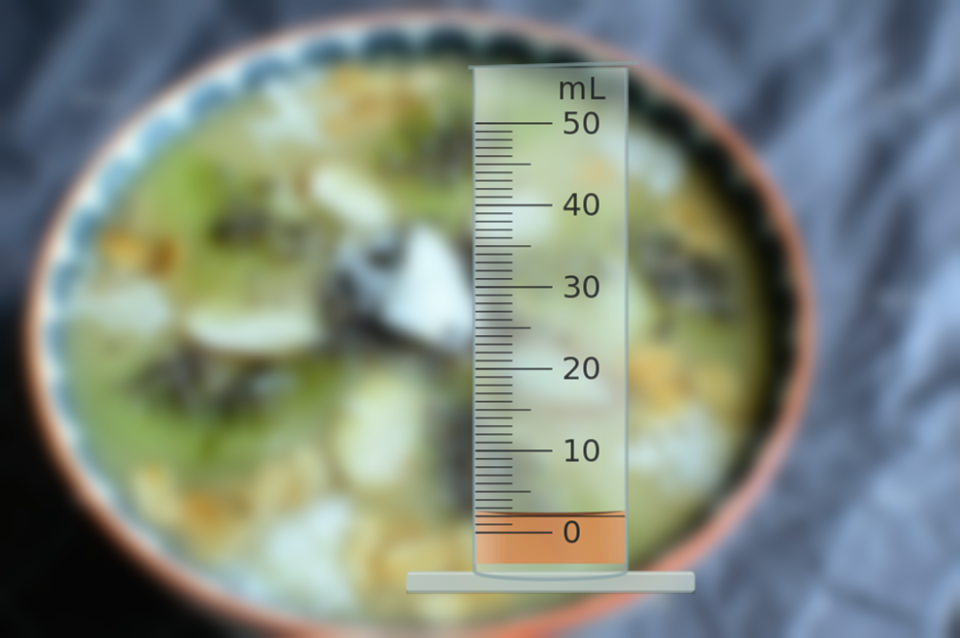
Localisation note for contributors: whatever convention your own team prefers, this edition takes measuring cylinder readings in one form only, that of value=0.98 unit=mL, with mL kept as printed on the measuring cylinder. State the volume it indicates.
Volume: value=2 unit=mL
